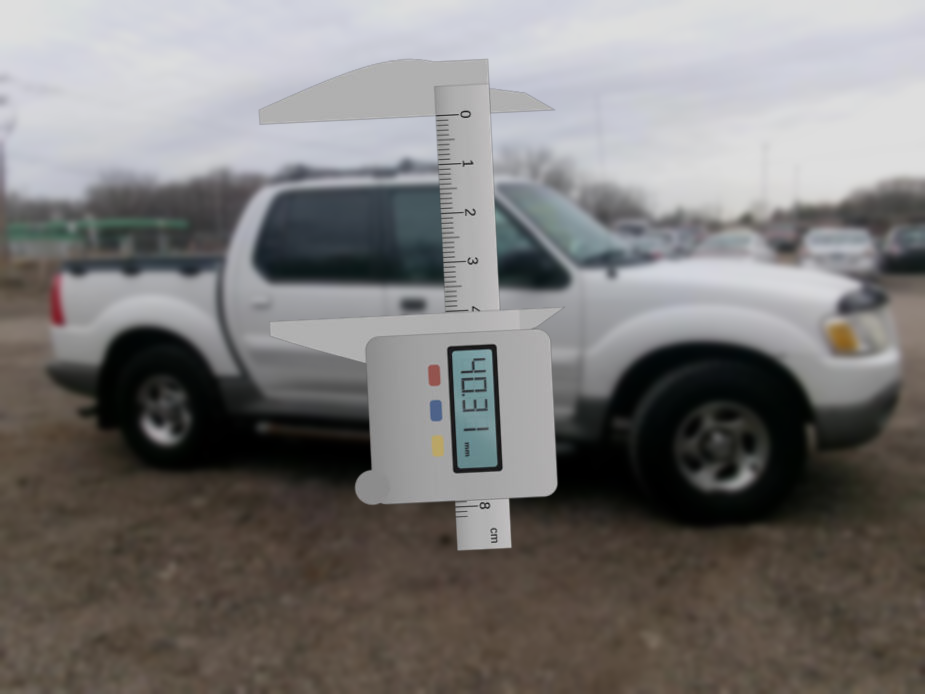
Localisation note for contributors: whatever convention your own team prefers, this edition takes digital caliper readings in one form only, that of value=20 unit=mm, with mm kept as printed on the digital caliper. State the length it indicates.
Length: value=40.31 unit=mm
